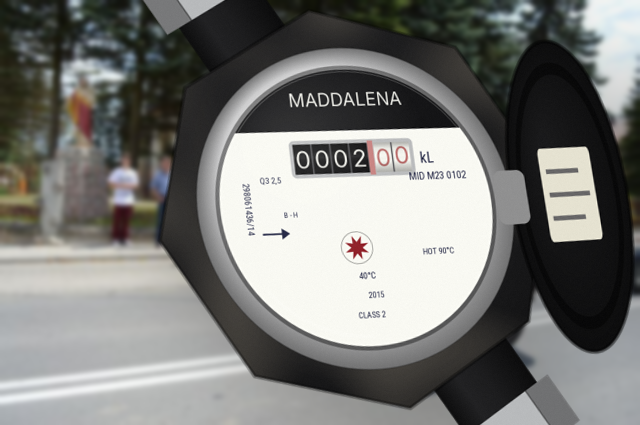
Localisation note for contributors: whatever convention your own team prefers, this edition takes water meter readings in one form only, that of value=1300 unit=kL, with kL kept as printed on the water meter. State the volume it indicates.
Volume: value=2.00 unit=kL
